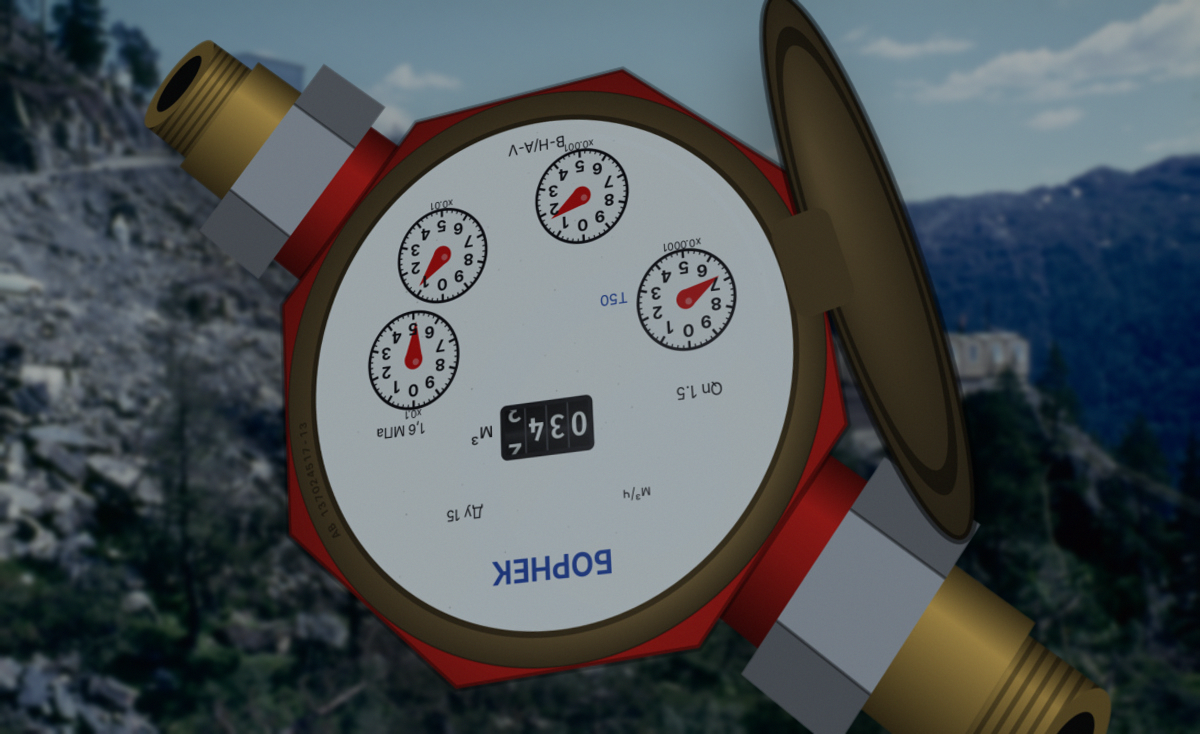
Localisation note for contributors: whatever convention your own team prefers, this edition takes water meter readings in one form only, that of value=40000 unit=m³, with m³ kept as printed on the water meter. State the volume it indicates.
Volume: value=342.5116 unit=m³
